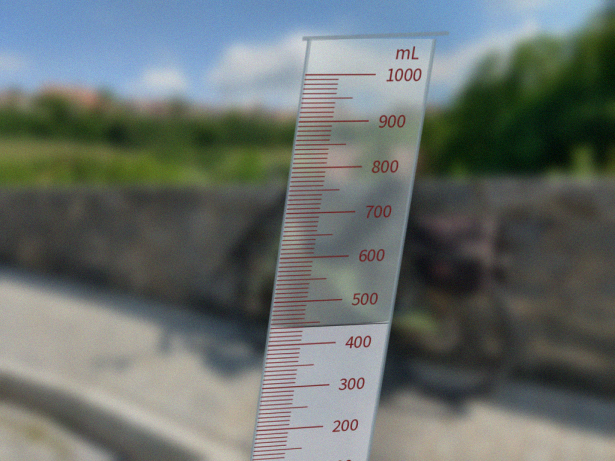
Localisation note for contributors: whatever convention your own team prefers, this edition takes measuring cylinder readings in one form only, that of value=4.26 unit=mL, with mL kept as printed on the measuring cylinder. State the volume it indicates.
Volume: value=440 unit=mL
